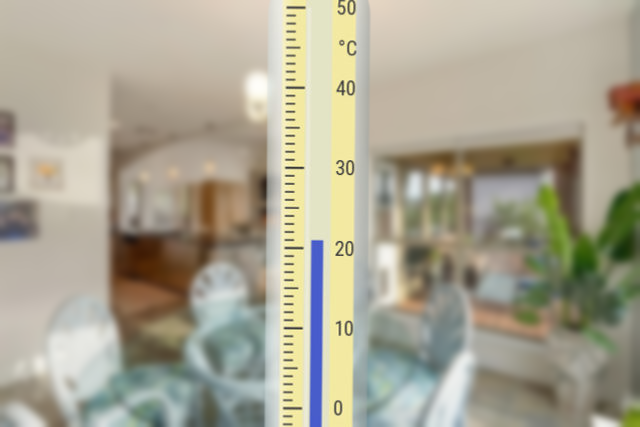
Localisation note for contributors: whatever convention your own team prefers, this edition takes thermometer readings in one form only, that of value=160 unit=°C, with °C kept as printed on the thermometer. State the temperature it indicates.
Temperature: value=21 unit=°C
